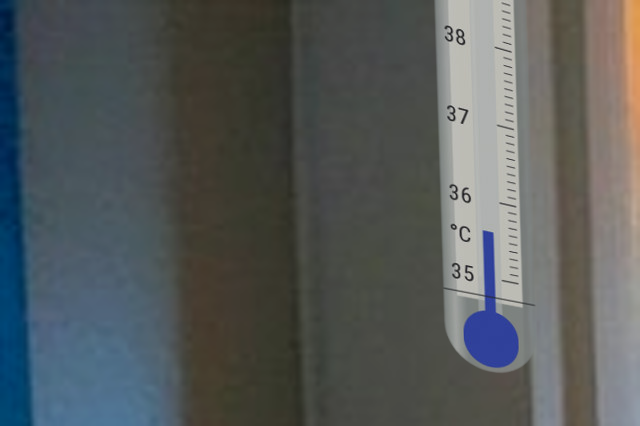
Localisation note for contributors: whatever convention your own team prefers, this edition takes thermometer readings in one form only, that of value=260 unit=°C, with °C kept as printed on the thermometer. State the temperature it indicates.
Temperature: value=35.6 unit=°C
